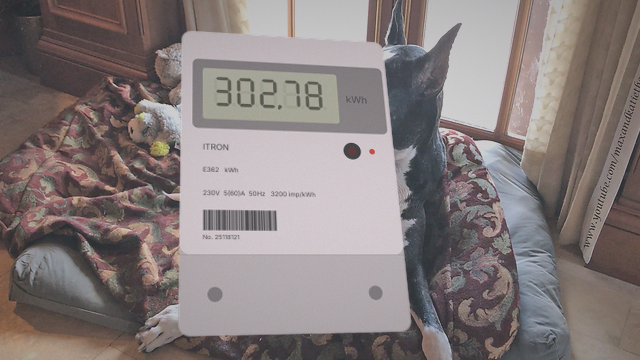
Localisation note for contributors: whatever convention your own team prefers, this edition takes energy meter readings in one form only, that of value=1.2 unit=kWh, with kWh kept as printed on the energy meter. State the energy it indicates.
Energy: value=302.78 unit=kWh
